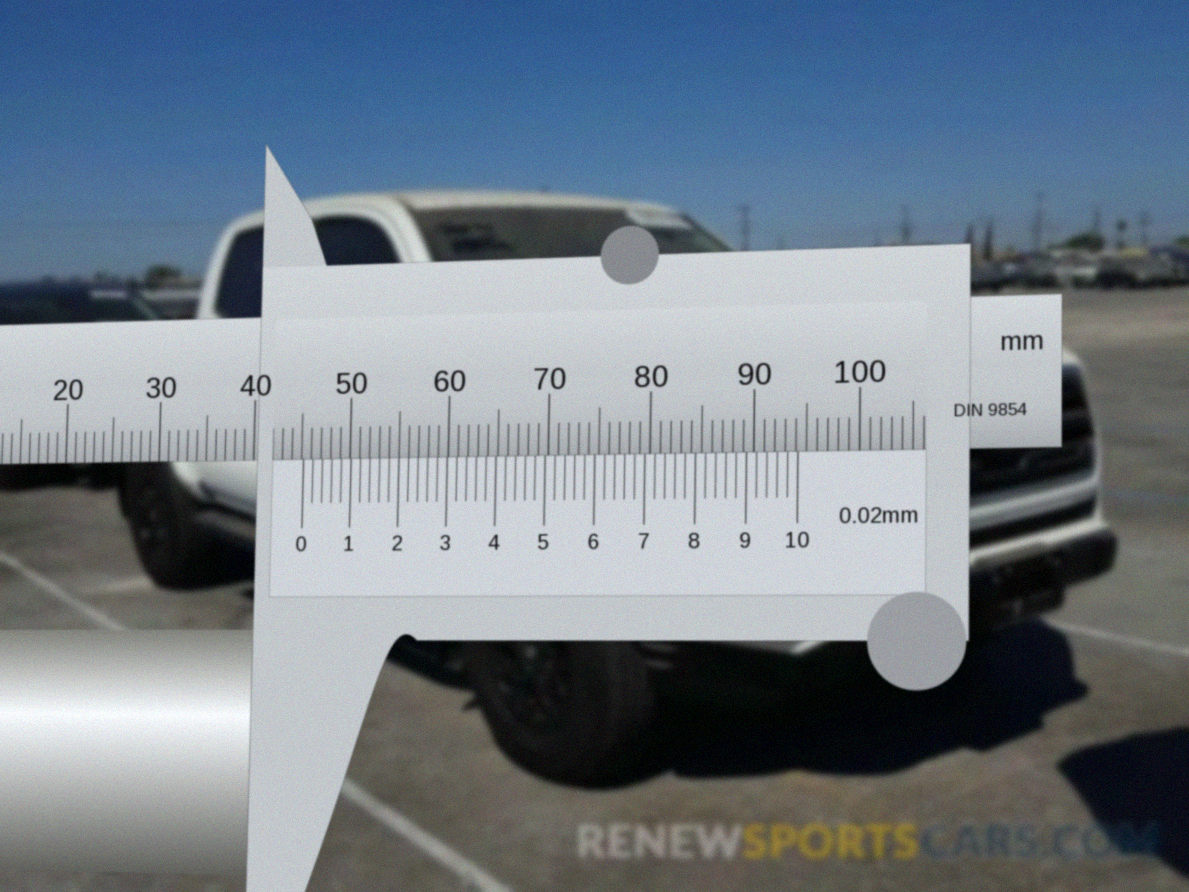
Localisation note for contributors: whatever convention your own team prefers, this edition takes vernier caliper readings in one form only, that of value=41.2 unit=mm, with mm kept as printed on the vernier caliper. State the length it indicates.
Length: value=45.2 unit=mm
